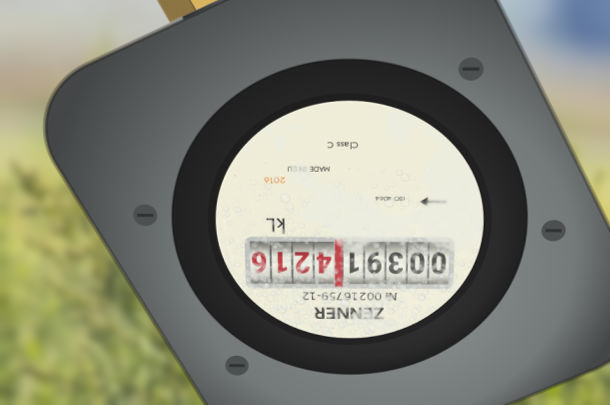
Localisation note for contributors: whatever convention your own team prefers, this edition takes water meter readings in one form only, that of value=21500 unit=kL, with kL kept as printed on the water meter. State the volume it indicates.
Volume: value=391.4216 unit=kL
